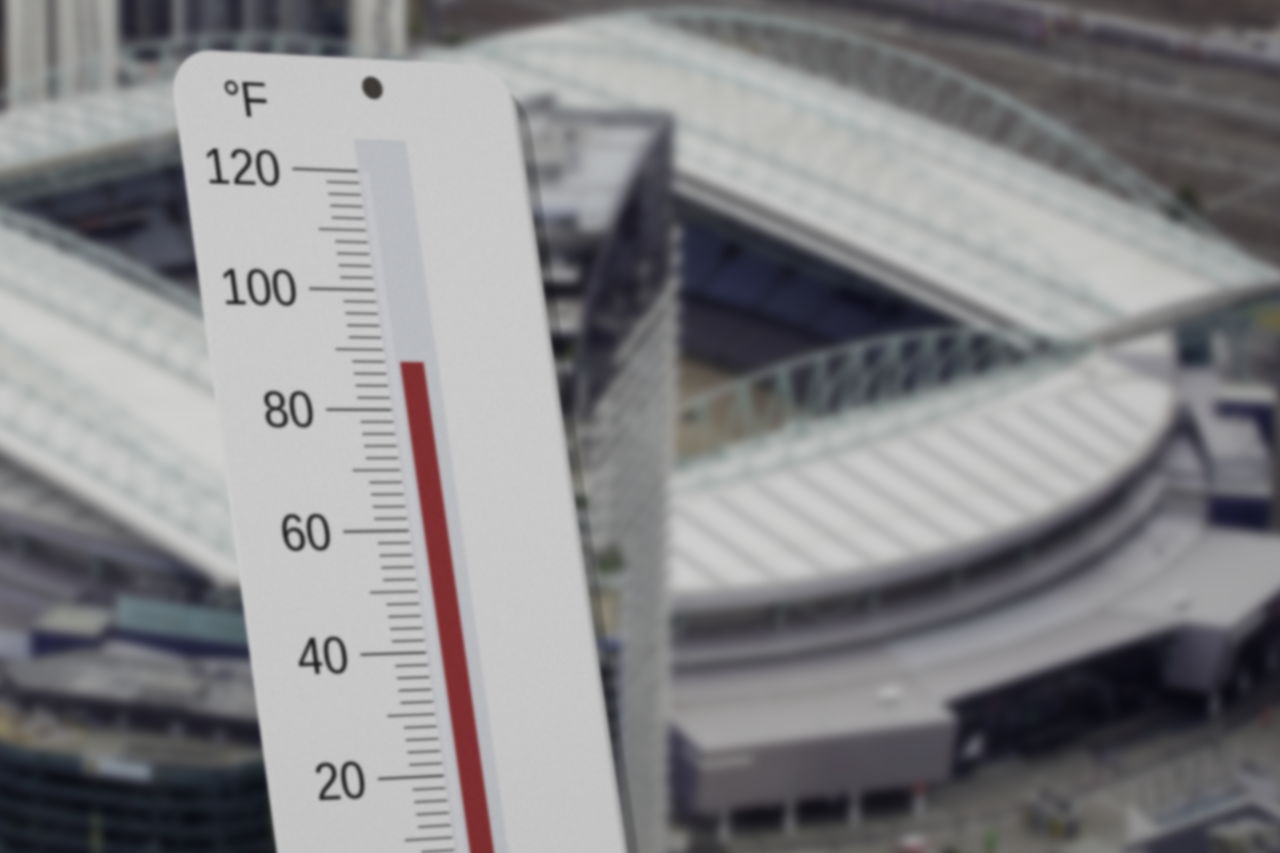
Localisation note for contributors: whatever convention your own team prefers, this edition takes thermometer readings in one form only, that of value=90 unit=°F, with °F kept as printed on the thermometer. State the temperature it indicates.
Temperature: value=88 unit=°F
